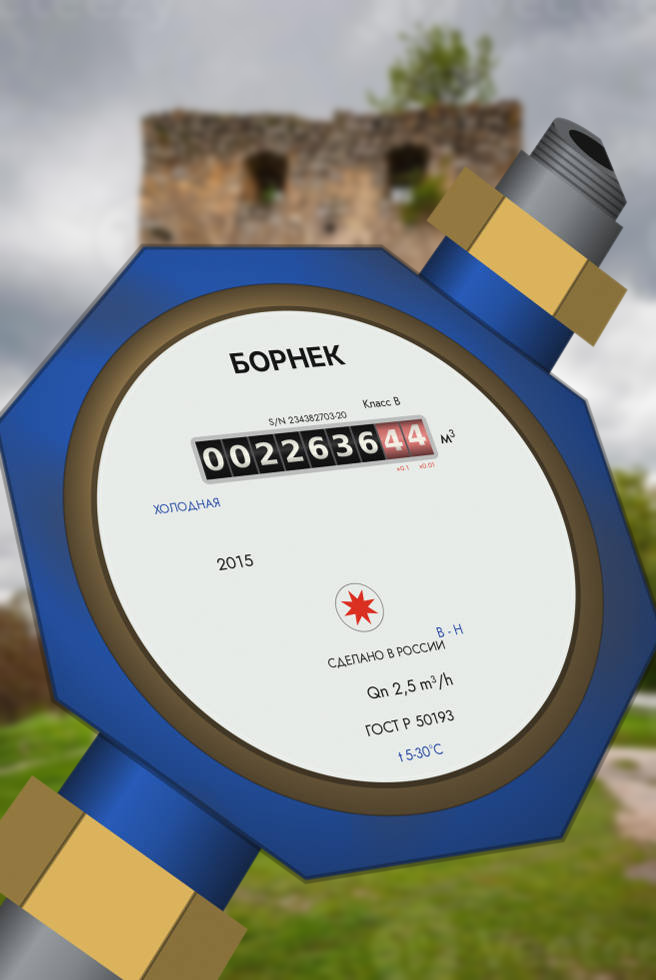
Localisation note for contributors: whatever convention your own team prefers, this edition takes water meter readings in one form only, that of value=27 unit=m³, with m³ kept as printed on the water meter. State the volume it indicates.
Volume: value=22636.44 unit=m³
